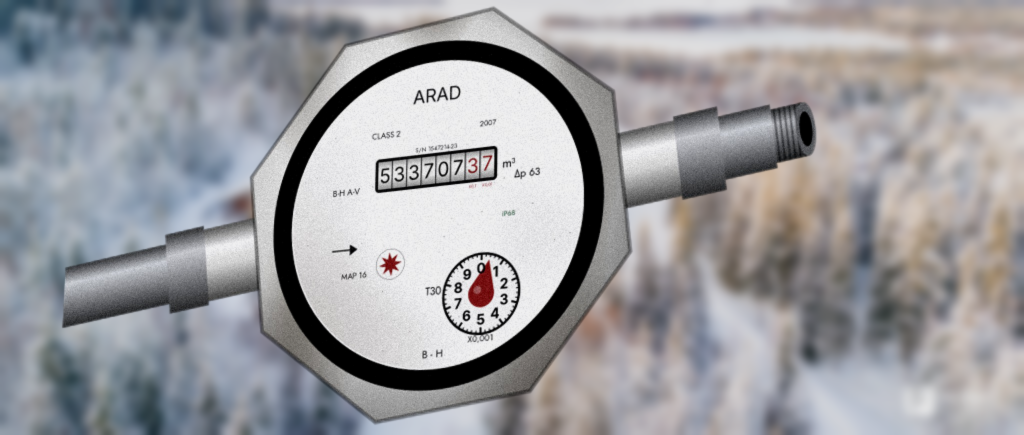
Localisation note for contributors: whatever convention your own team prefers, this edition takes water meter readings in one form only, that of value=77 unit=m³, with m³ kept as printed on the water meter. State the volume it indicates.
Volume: value=533707.370 unit=m³
